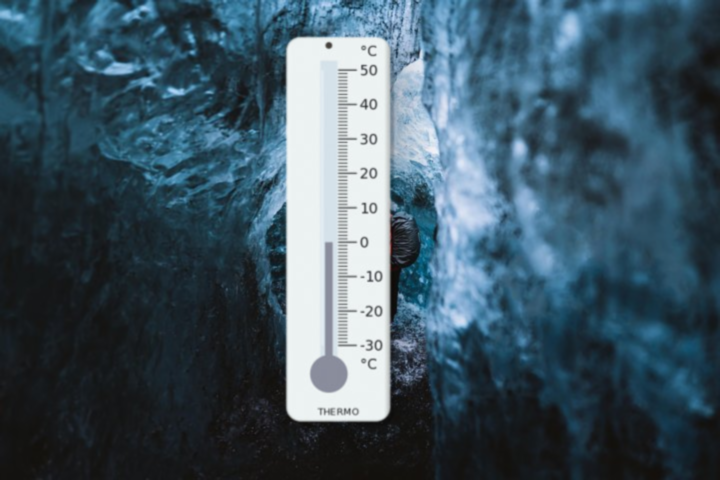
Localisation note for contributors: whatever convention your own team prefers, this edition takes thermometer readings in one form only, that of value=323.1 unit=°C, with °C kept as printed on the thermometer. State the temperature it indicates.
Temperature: value=0 unit=°C
